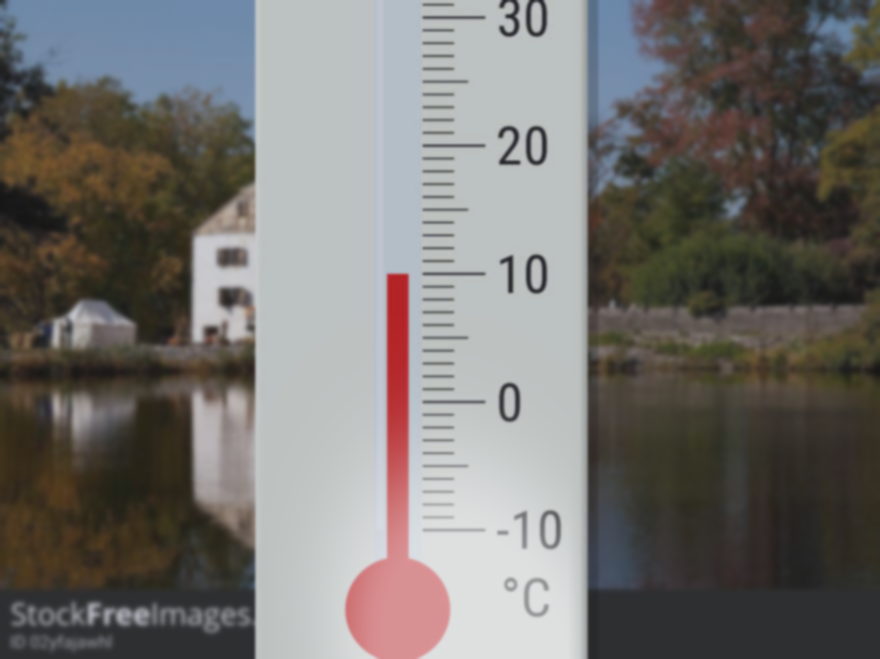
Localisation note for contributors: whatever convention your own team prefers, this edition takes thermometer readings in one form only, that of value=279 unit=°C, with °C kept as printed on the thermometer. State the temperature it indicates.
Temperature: value=10 unit=°C
